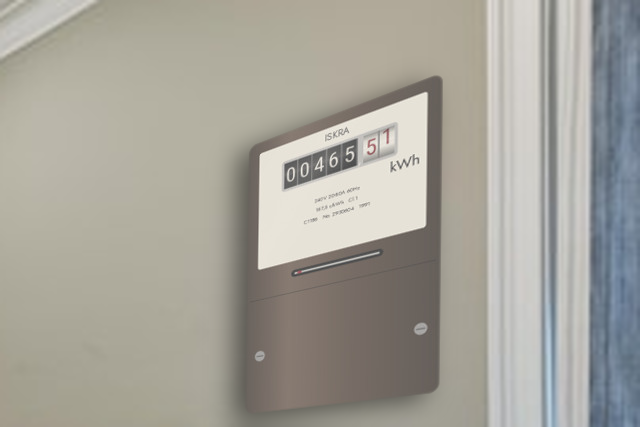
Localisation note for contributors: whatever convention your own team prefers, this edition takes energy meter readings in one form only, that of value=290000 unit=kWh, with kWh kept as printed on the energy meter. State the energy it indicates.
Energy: value=465.51 unit=kWh
